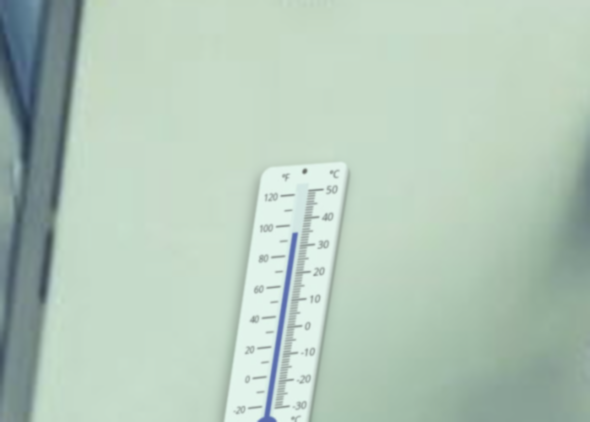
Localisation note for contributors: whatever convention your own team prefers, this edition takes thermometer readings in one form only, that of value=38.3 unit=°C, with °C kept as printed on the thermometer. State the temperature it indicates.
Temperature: value=35 unit=°C
